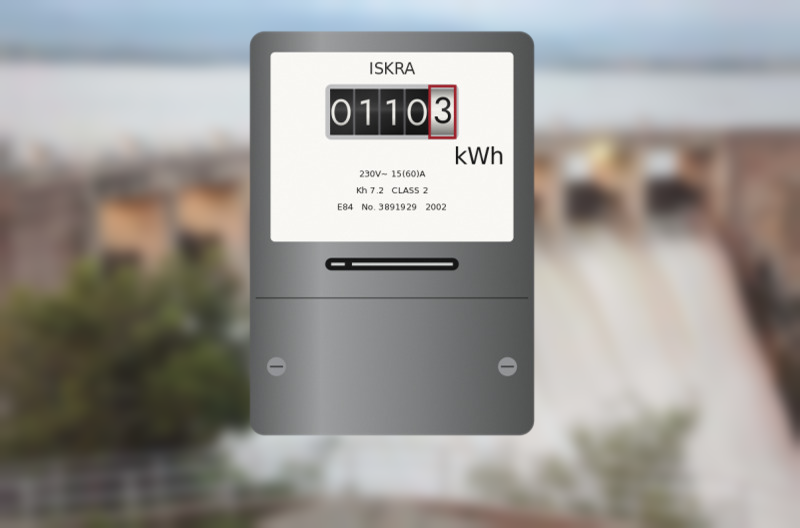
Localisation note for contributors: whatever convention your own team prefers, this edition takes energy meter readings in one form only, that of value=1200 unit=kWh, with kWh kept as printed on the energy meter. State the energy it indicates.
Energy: value=110.3 unit=kWh
